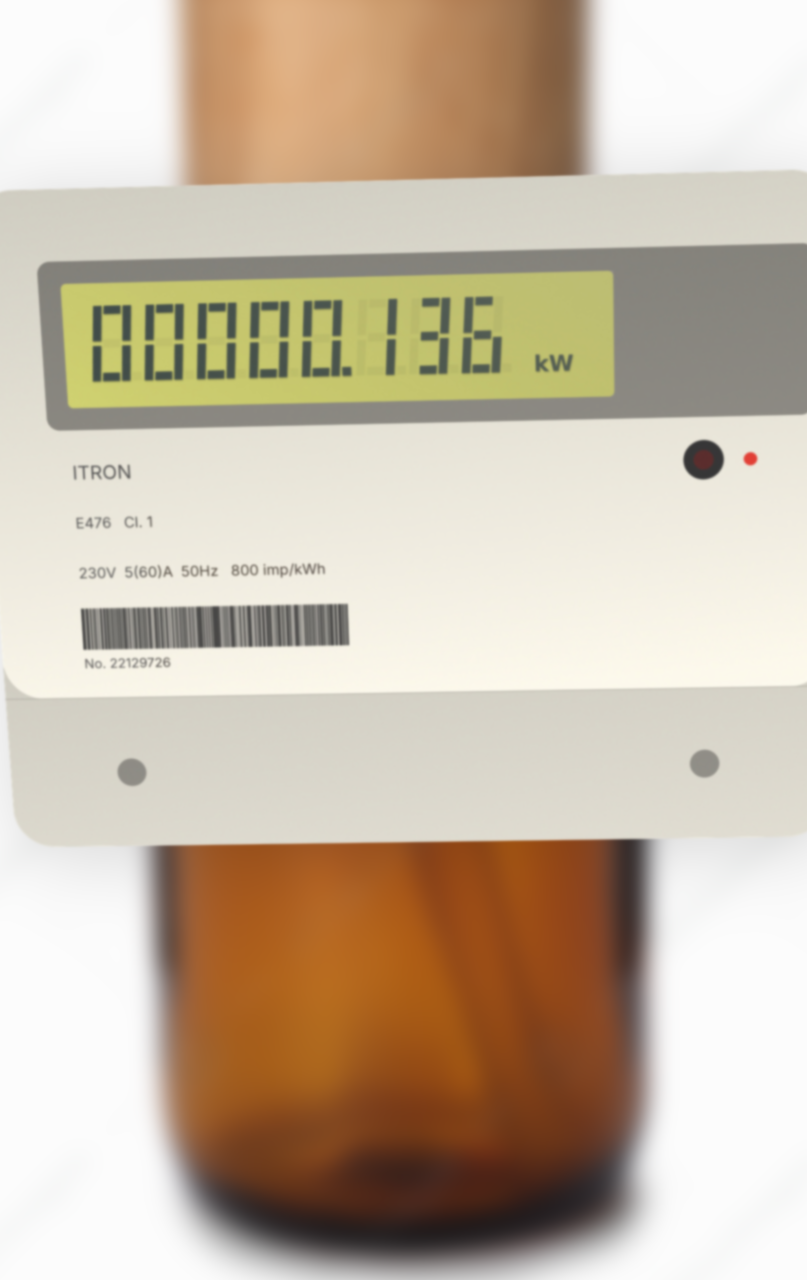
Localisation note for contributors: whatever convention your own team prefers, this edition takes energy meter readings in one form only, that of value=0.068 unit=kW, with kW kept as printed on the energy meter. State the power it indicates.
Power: value=0.136 unit=kW
